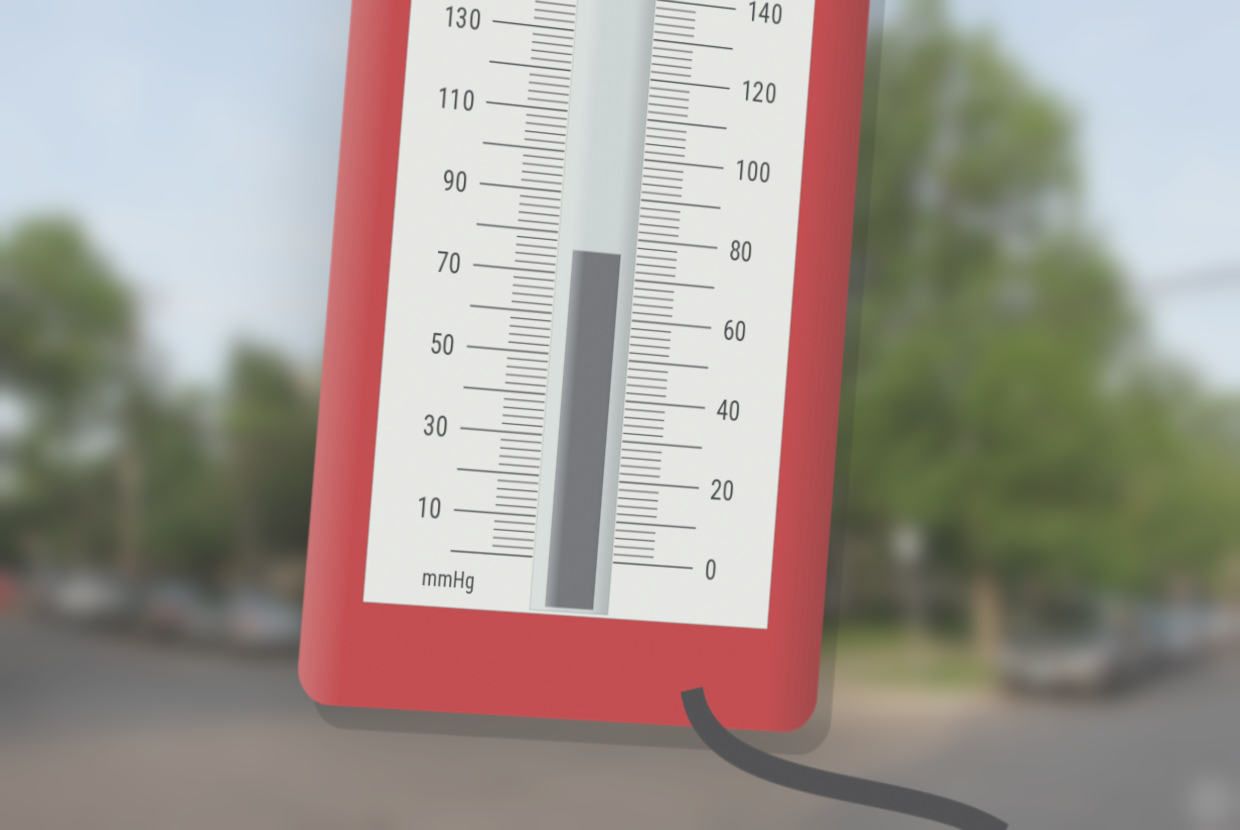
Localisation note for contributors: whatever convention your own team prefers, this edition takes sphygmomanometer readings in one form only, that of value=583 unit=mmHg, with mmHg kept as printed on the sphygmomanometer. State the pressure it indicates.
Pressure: value=76 unit=mmHg
